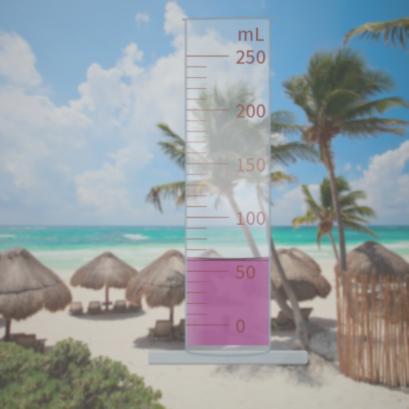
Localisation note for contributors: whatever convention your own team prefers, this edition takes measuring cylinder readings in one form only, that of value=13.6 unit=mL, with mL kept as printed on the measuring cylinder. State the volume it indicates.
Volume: value=60 unit=mL
